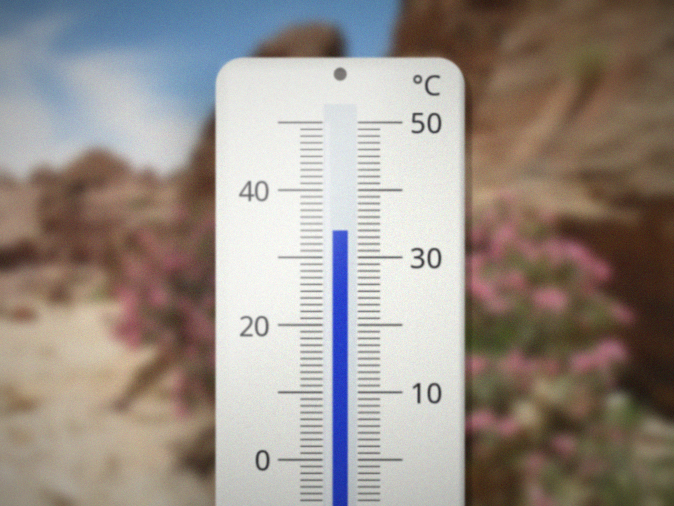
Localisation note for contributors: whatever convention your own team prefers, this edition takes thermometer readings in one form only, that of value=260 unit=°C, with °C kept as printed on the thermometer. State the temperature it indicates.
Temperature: value=34 unit=°C
